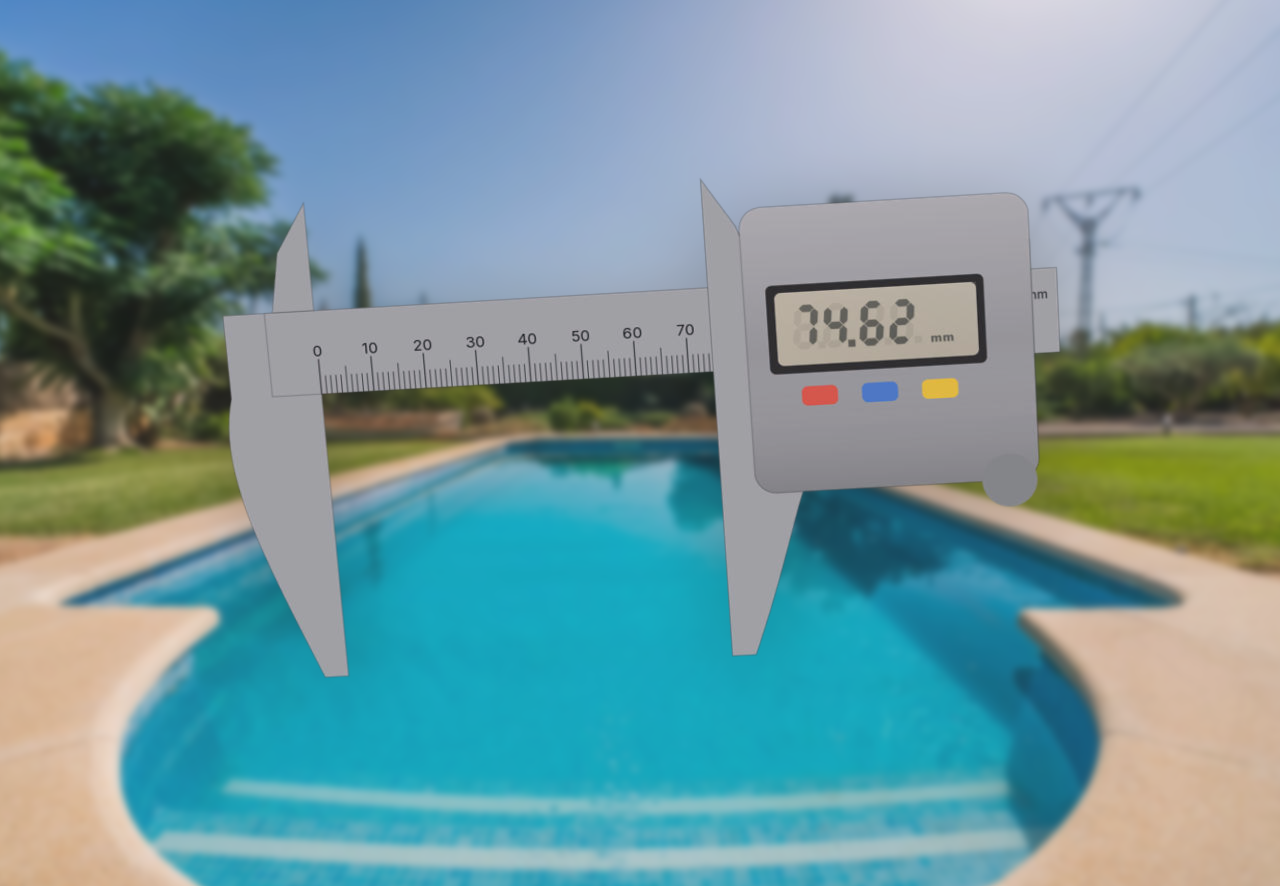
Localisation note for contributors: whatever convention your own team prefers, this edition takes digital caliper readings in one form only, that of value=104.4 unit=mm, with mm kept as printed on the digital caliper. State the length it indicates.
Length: value=74.62 unit=mm
